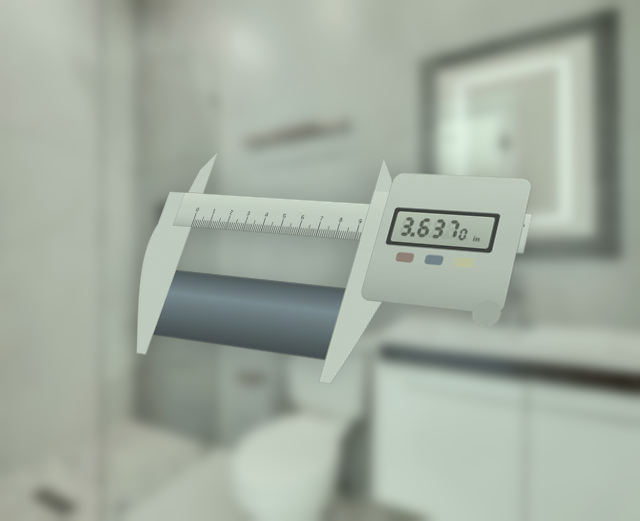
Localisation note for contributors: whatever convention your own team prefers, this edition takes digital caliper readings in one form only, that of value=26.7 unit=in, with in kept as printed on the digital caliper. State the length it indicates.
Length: value=3.6370 unit=in
